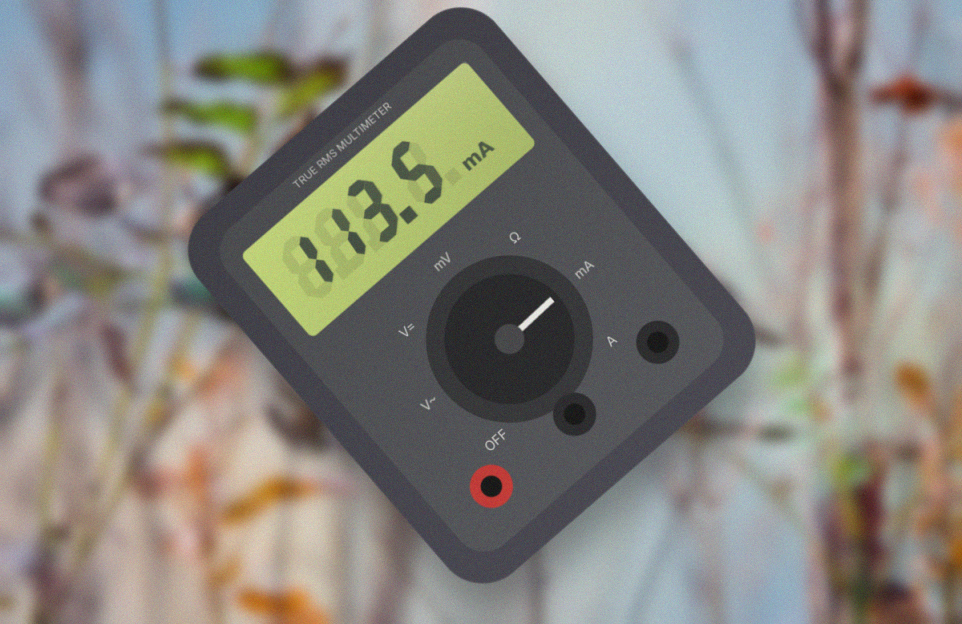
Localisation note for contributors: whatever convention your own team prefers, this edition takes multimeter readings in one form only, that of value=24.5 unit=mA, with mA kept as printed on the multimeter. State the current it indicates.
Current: value=113.5 unit=mA
